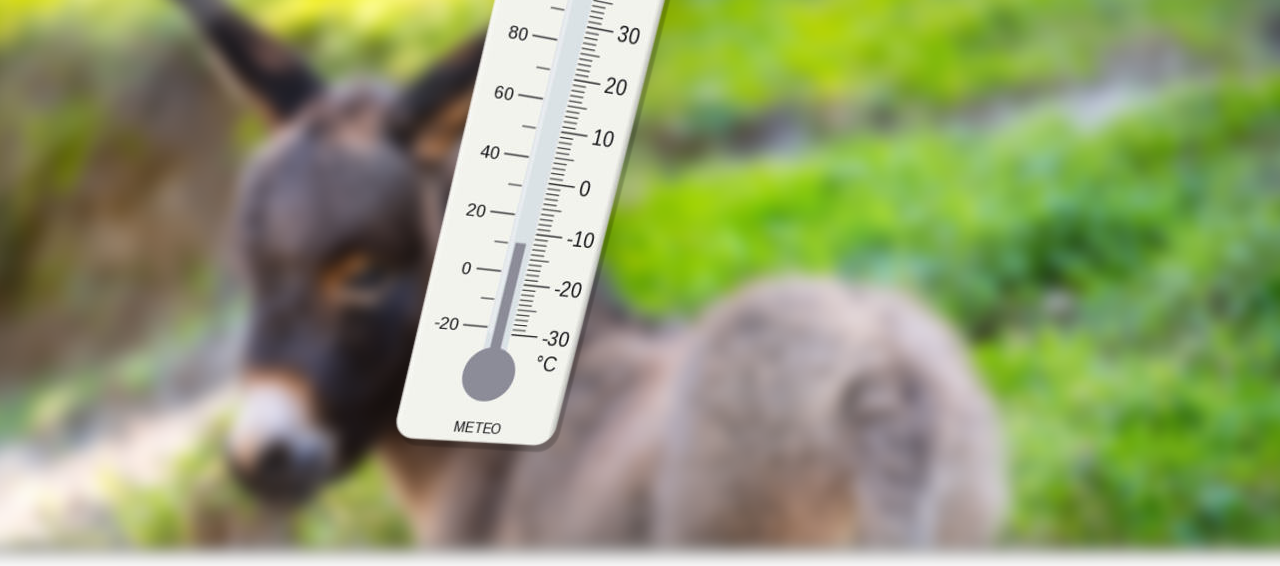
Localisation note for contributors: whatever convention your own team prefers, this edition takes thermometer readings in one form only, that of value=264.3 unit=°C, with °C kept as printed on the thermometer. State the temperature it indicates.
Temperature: value=-12 unit=°C
